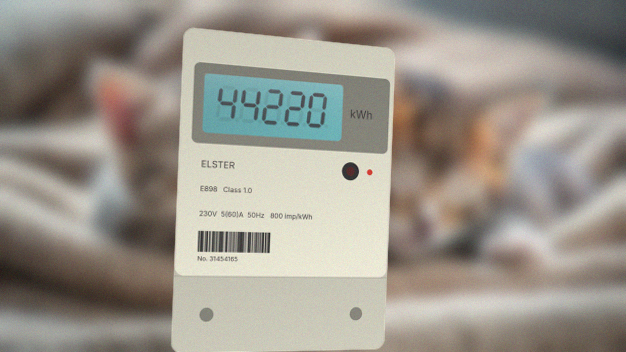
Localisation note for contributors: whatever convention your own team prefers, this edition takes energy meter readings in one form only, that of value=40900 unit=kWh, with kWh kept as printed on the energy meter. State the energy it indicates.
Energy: value=44220 unit=kWh
